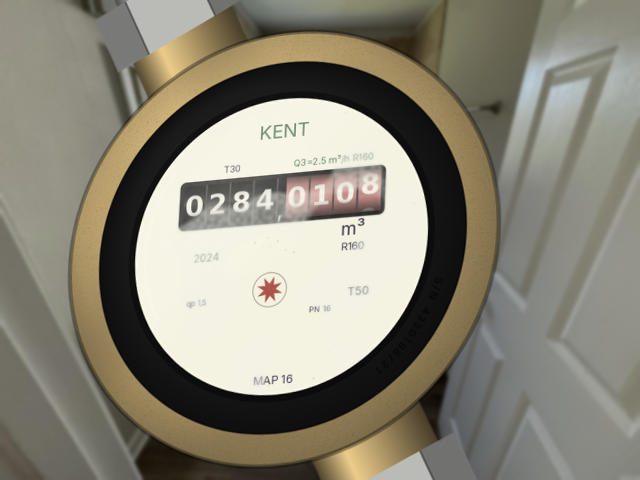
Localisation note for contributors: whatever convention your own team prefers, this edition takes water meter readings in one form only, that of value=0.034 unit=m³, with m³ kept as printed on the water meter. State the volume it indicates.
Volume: value=284.0108 unit=m³
